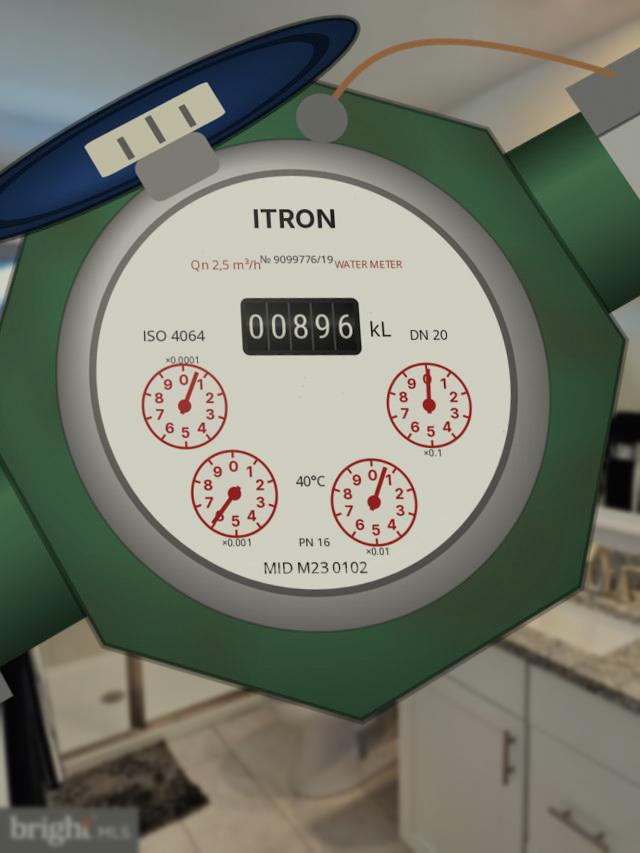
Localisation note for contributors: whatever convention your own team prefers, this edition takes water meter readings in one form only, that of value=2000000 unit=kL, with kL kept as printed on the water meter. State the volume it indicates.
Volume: value=896.0060 unit=kL
